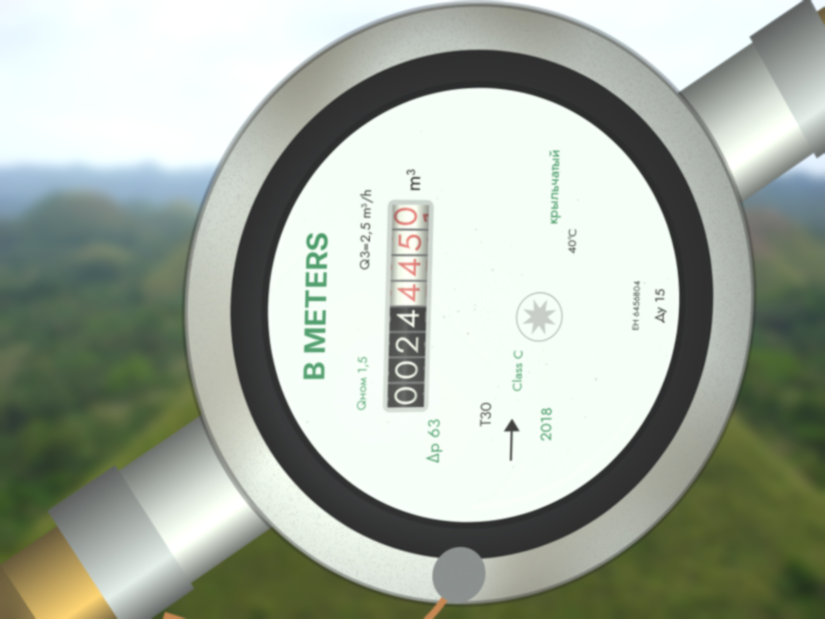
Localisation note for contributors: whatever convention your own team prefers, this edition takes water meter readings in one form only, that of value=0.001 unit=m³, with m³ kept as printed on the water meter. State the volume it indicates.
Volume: value=24.4450 unit=m³
